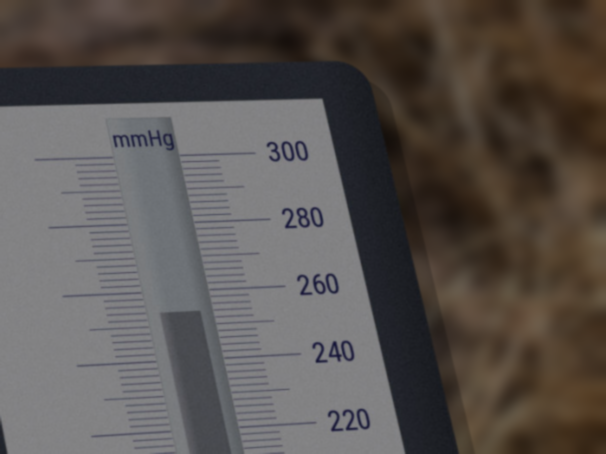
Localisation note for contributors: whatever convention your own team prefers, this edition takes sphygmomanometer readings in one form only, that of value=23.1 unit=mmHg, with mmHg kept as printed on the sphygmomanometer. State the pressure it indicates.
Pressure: value=254 unit=mmHg
